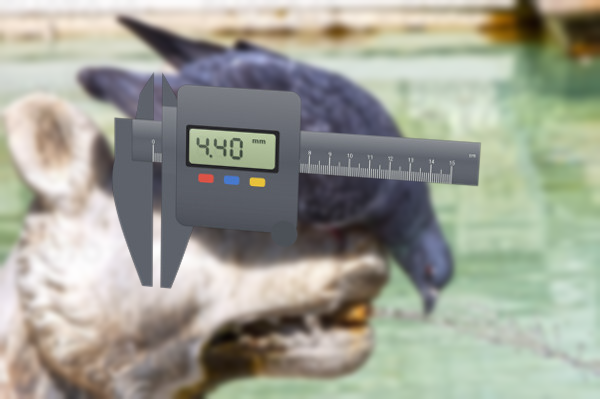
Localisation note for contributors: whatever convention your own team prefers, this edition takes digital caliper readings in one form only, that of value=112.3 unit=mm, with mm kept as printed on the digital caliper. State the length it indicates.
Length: value=4.40 unit=mm
